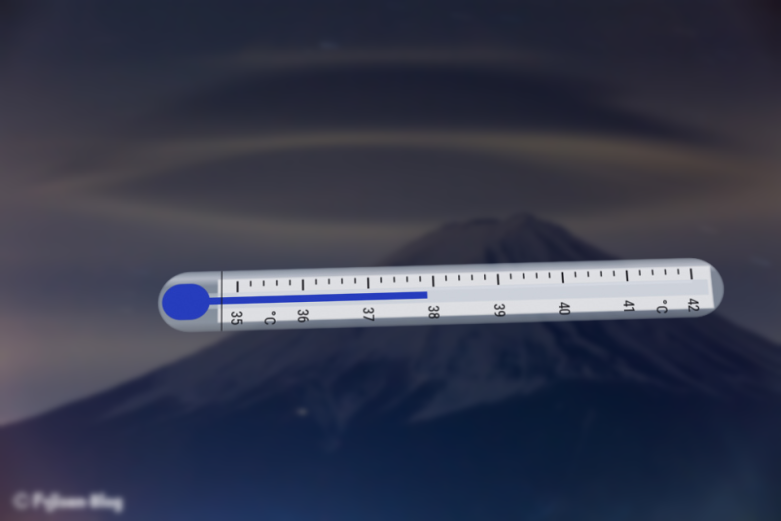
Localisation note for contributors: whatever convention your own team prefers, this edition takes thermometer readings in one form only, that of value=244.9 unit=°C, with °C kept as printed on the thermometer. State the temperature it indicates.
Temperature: value=37.9 unit=°C
